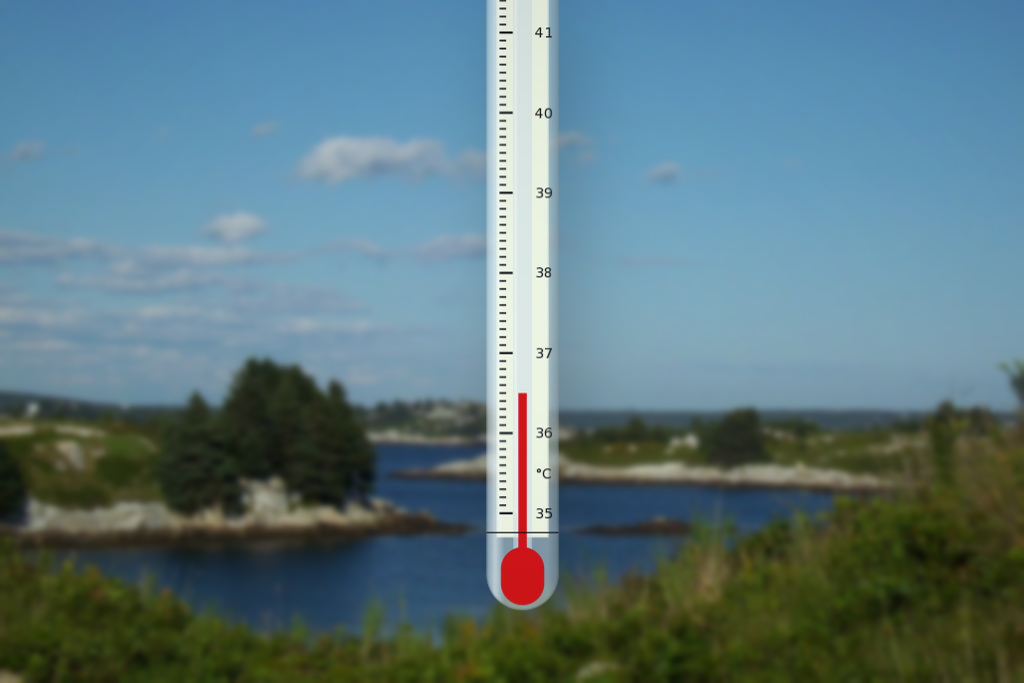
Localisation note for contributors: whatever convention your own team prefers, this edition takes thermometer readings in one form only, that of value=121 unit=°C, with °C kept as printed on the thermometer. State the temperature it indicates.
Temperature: value=36.5 unit=°C
